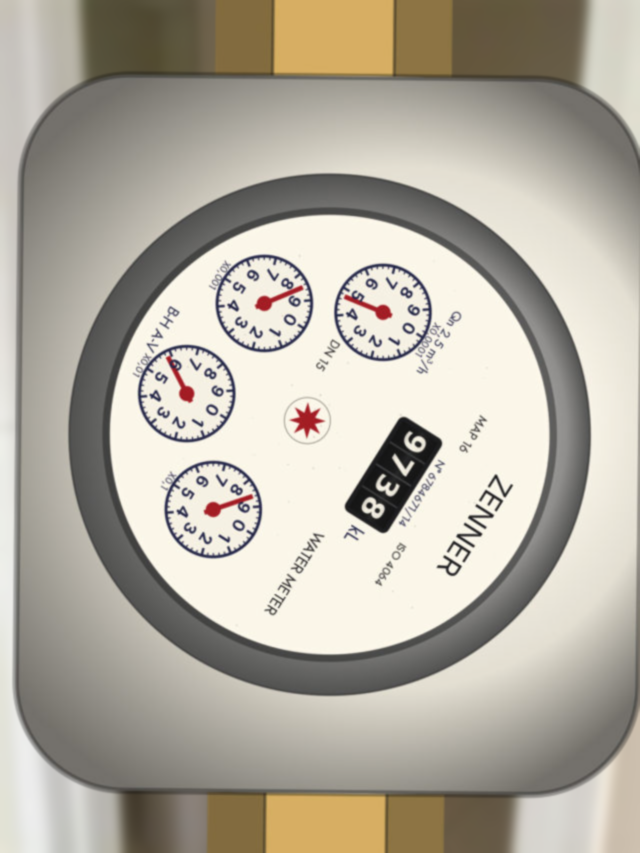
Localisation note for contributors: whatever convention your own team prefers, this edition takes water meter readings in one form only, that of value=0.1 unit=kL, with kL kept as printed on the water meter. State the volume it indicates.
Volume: value=9738.8584 unit=kL
